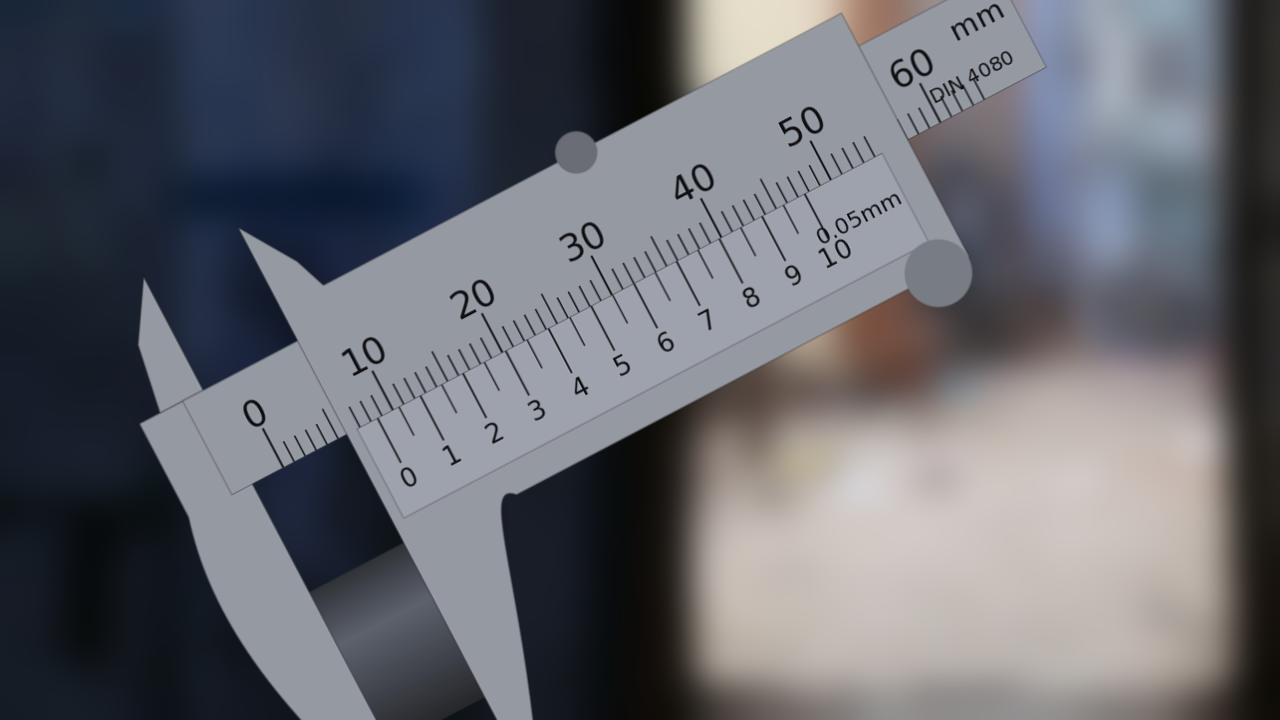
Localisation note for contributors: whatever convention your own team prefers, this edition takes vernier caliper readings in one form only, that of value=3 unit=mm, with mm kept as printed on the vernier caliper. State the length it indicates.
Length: value=8.6 unit=mm
